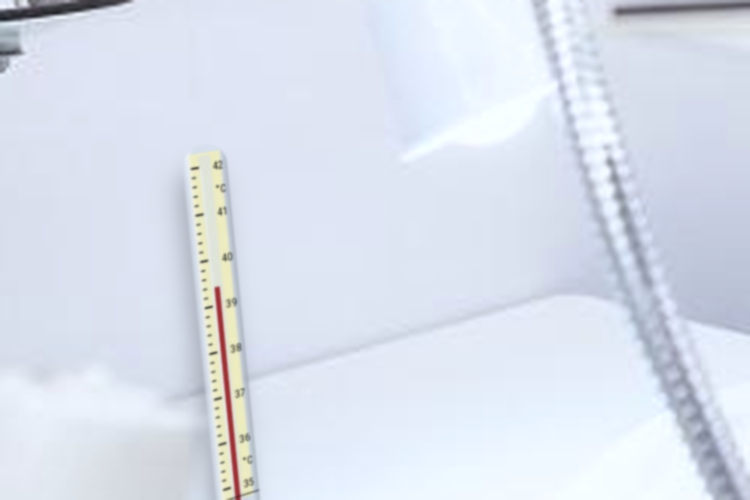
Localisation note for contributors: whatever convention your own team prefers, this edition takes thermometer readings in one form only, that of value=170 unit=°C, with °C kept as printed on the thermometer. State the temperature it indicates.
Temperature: value=39.4 unit=°C
